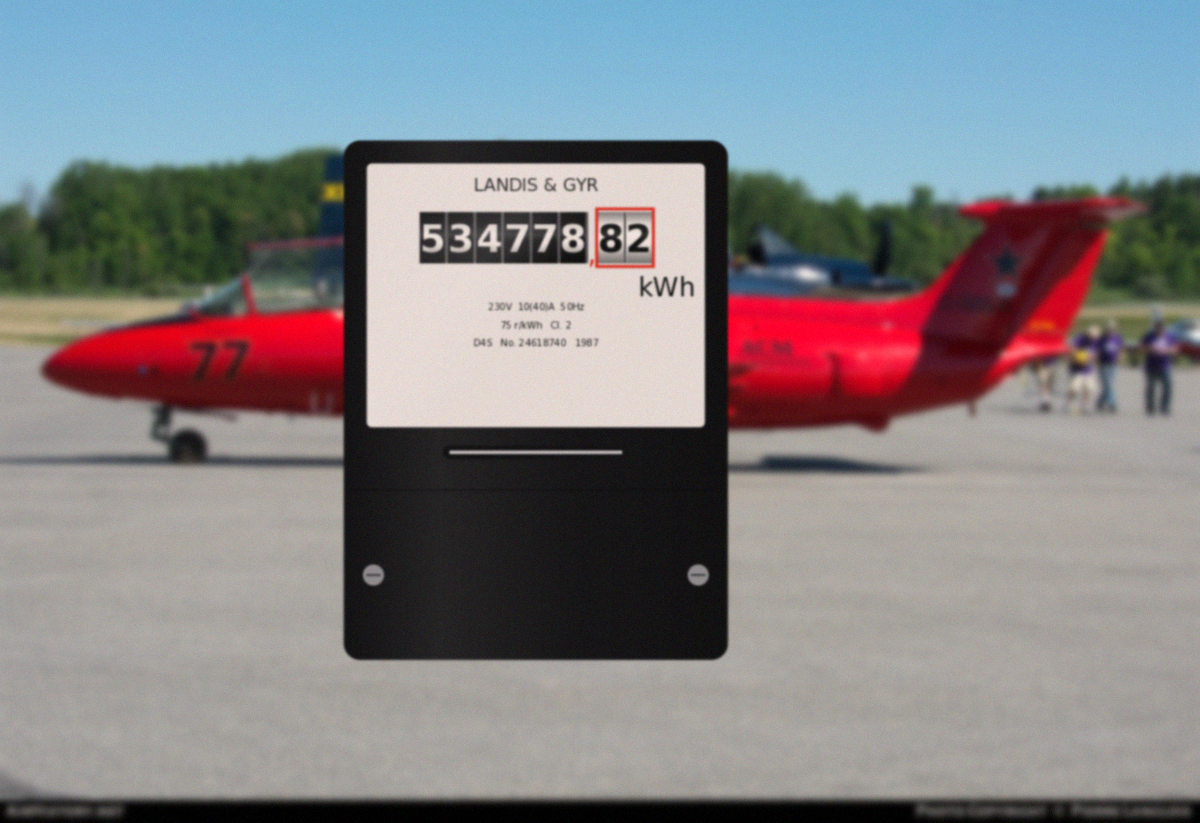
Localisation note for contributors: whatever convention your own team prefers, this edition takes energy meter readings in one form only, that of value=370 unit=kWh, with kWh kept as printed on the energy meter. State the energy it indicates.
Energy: value=534778.82 unit=kWh
